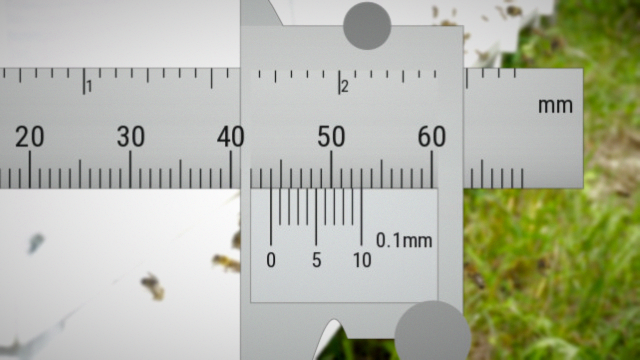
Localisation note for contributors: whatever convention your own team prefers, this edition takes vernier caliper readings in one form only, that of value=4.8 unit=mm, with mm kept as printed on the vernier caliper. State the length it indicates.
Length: value=44.0 unit=mm
